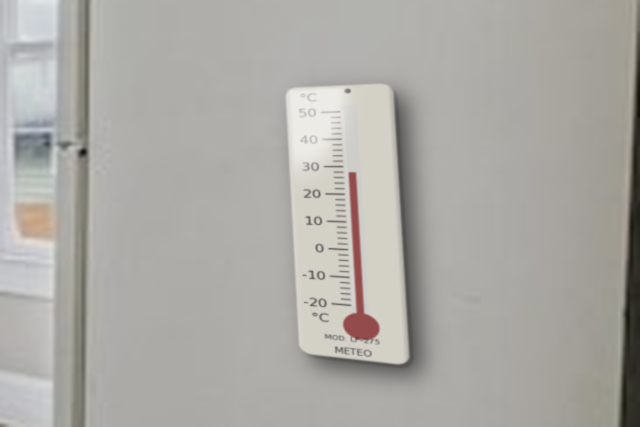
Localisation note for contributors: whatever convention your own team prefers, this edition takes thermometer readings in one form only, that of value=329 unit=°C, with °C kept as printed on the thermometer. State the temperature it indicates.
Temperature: value=28 unit=°C
